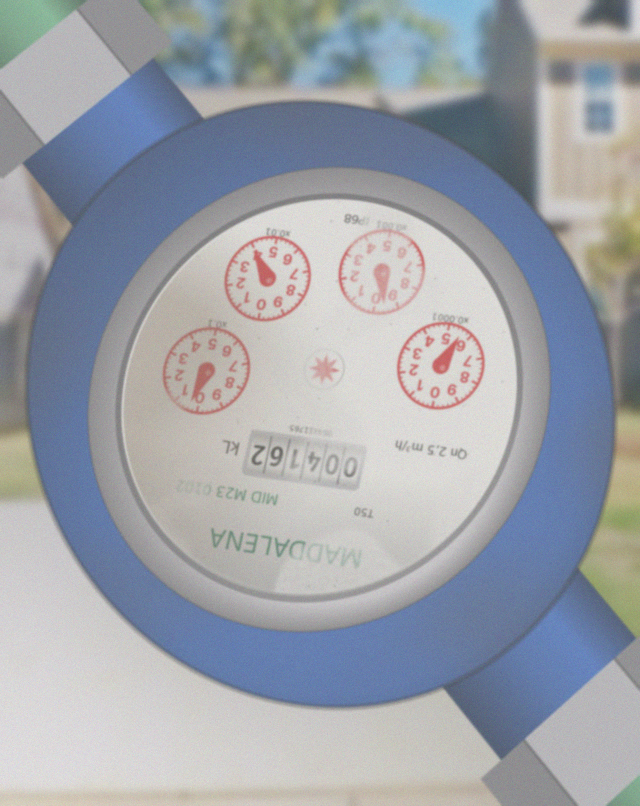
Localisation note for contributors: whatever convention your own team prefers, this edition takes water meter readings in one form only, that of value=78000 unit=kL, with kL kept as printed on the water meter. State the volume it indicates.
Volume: value=4162.0395 unit=kL
